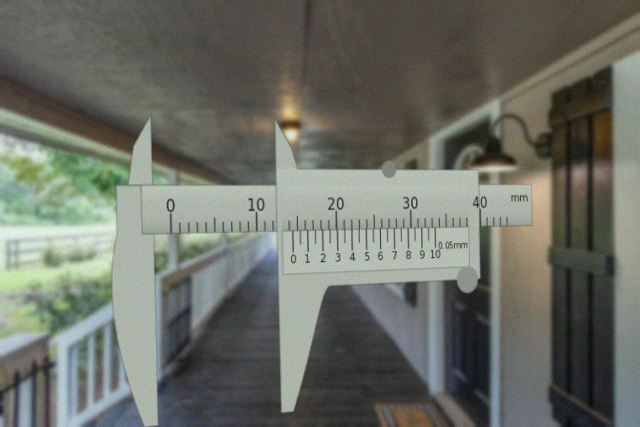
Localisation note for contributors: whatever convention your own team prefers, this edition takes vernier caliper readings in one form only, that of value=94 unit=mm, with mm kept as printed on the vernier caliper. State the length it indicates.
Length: value=14.4 unit=mm
